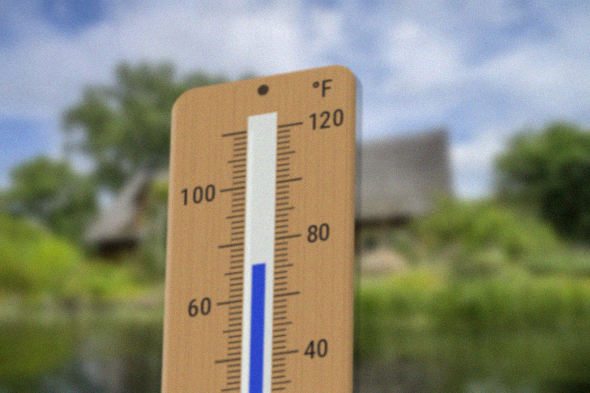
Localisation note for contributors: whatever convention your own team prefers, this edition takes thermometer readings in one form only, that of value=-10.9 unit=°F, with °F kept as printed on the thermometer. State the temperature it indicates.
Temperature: value=72 unit=°F
